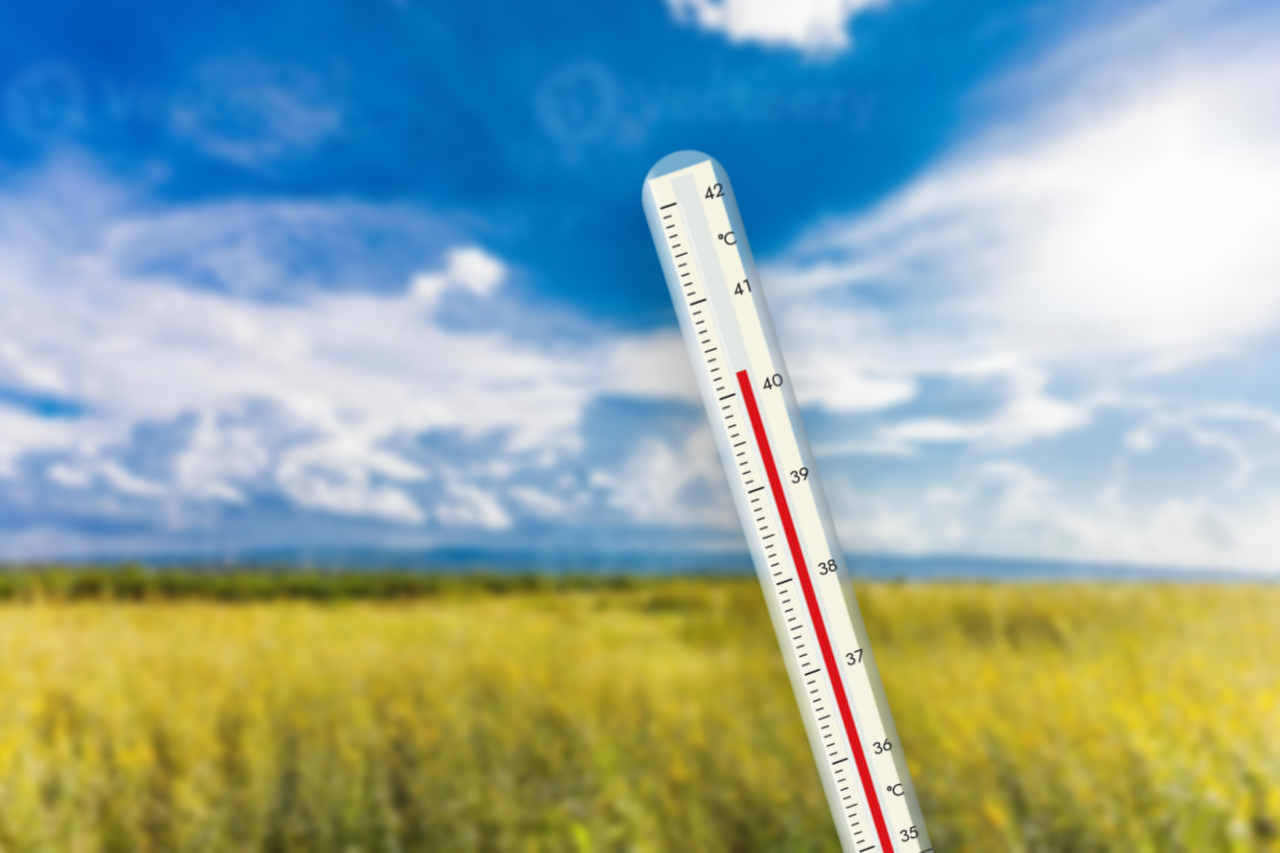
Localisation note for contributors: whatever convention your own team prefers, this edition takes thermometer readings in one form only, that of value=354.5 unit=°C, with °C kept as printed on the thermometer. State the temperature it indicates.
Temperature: value=40.2 unit=°C
